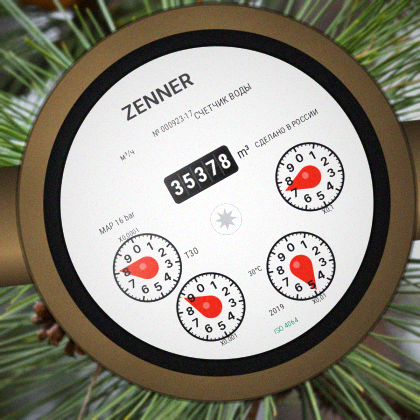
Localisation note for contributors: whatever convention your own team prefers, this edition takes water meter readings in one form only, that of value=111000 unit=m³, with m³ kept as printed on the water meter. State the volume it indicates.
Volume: value=35378.7488 unit=m³
